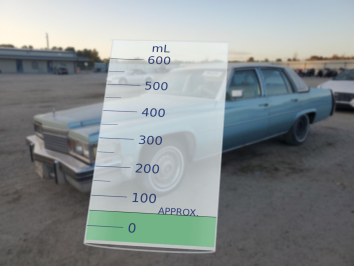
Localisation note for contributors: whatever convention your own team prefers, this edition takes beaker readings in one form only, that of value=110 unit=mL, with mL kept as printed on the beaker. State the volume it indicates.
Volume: value=50 unit=mL
